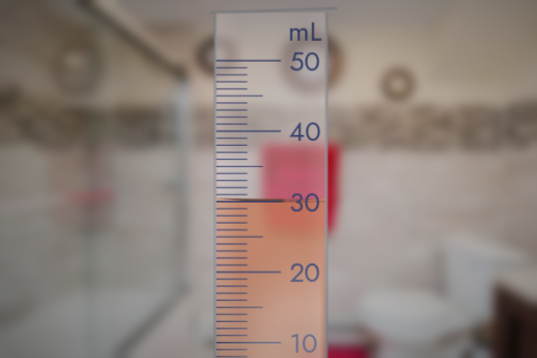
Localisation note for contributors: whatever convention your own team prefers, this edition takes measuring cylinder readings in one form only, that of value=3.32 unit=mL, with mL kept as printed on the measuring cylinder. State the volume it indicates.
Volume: value=30 unit=mL
